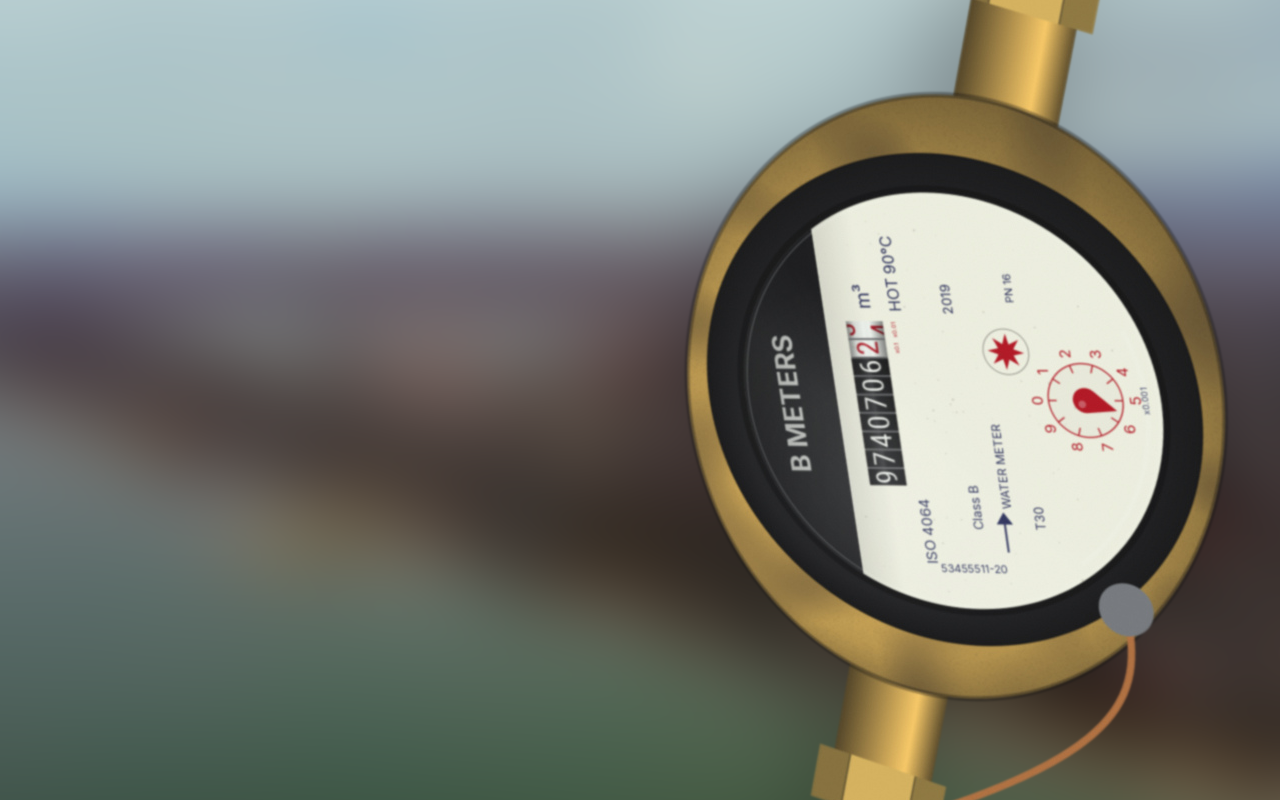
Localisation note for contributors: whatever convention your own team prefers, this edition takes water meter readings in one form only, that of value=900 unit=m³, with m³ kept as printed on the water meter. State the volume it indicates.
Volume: value=9740706.235 unit=m³
